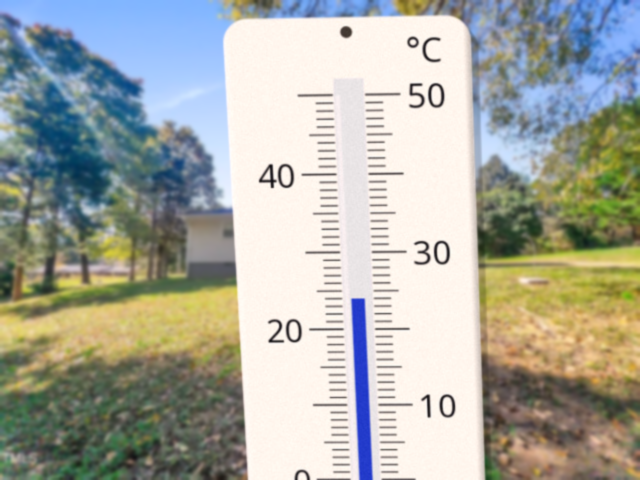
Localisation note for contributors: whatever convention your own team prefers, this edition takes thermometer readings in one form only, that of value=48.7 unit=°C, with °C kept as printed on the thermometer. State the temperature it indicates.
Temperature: value=24 unit=°C
